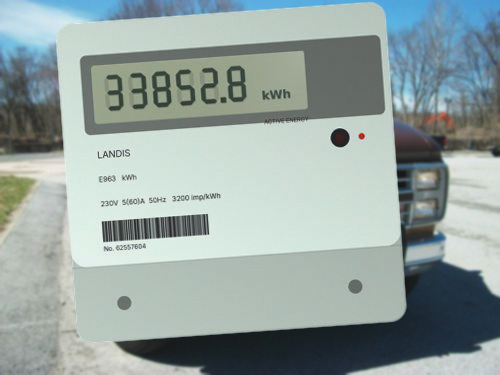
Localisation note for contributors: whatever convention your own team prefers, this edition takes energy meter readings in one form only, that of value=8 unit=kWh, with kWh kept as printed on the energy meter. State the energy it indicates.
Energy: value=33852.8 unit=kWh
